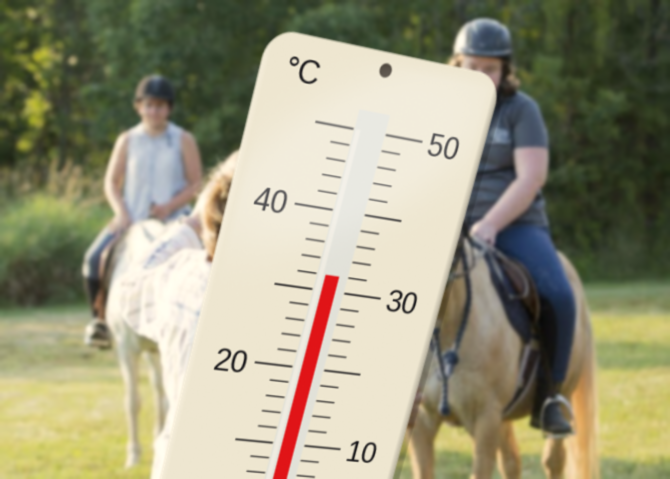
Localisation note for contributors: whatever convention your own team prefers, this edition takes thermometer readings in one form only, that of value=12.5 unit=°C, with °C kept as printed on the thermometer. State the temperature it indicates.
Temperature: value=32 unit=°C
